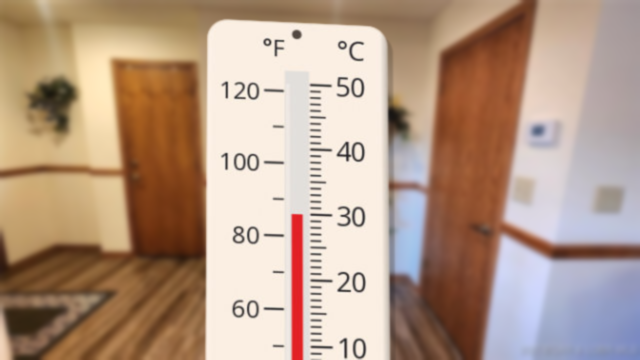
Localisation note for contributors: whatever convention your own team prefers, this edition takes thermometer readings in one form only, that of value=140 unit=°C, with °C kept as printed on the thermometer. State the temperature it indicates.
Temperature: value=30 unit=°C
